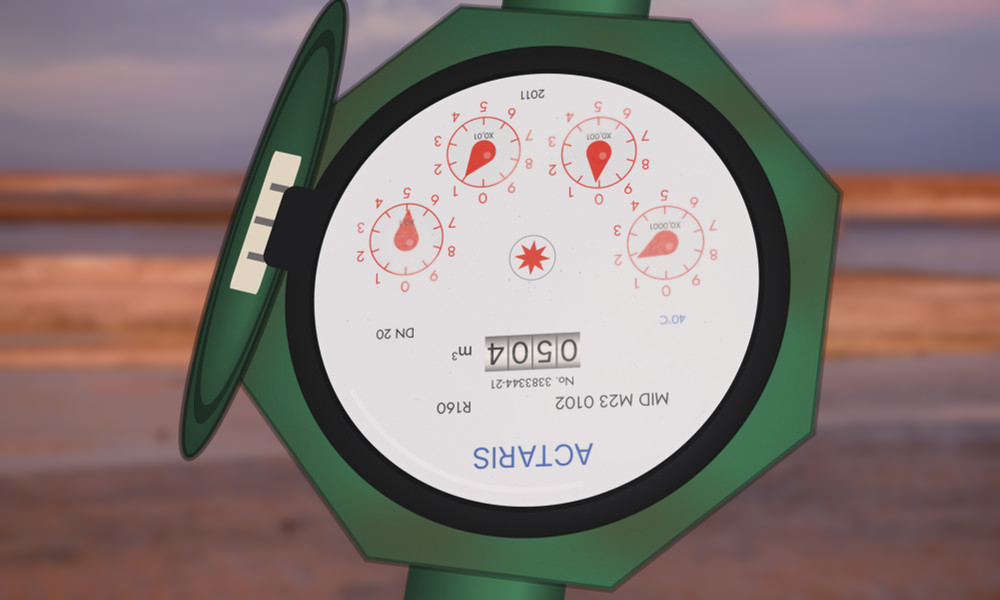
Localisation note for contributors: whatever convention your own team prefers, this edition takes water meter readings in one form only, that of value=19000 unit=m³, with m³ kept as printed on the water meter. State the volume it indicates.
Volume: value=504.5101 unit=m³
